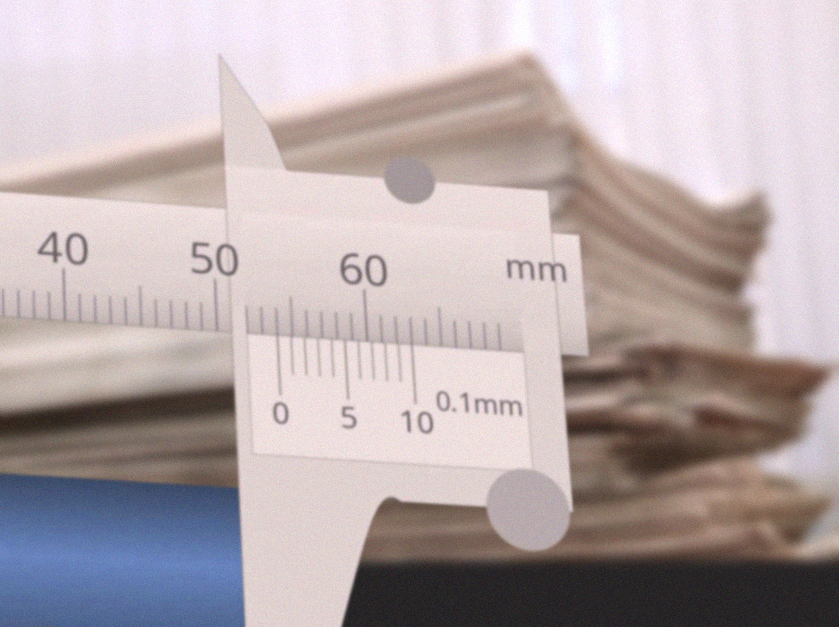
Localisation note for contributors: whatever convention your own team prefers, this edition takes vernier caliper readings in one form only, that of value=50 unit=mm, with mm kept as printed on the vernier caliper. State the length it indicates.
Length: value=54.0 unit=mm
